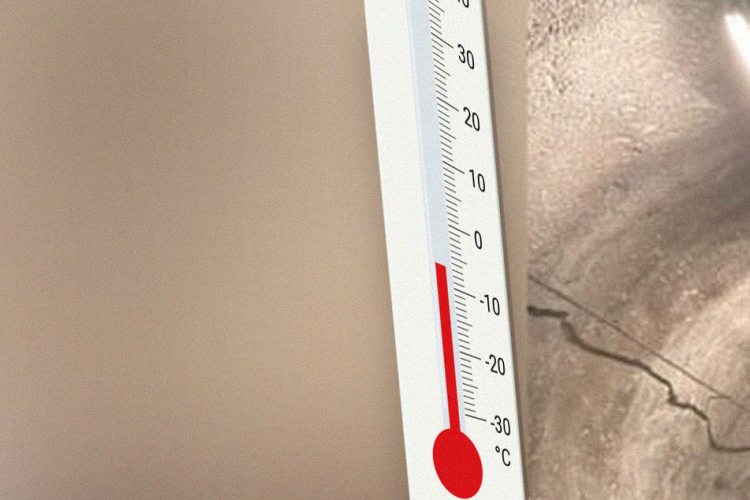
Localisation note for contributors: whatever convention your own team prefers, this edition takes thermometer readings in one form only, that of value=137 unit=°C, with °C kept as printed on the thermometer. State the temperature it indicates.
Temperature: value=-7 unit=°C
